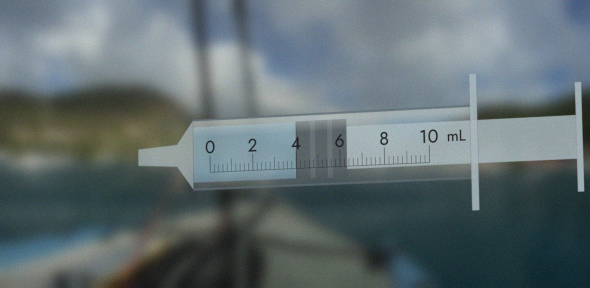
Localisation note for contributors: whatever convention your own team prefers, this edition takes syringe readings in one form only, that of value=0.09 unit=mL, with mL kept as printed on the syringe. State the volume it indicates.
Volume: value=4 unit=mL
